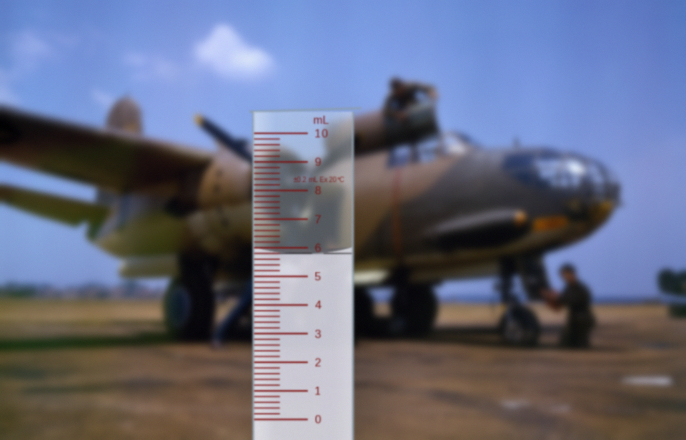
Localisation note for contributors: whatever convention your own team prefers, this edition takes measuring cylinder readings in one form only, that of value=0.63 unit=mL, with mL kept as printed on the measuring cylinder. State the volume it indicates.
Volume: value=5.8 unit=mL
